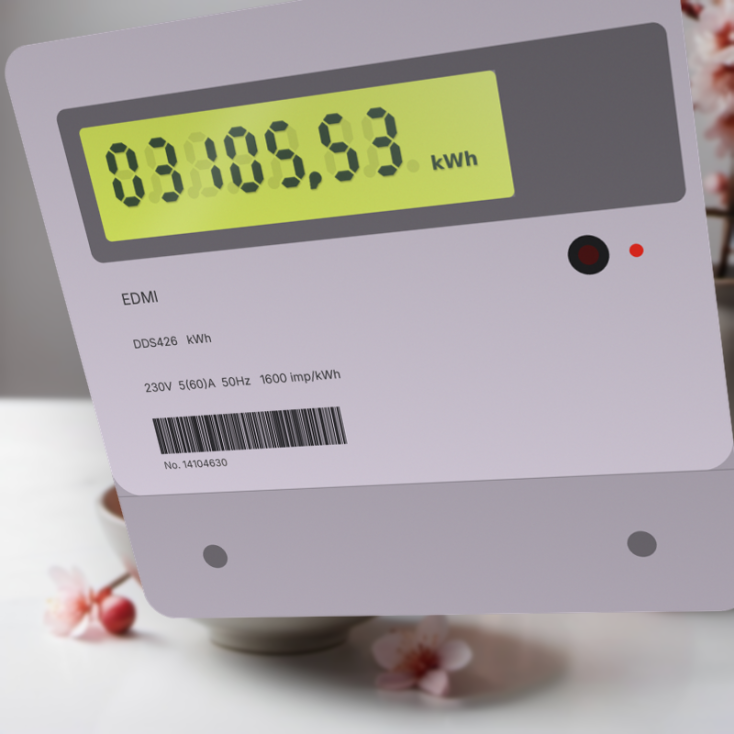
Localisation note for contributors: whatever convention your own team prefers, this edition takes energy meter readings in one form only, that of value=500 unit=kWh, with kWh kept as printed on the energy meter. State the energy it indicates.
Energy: value=3105.53 unit=kWh
